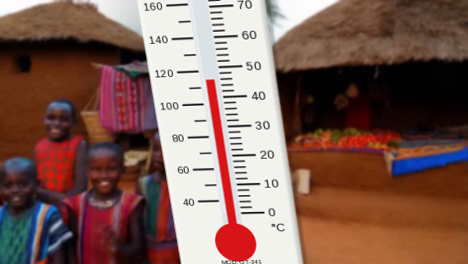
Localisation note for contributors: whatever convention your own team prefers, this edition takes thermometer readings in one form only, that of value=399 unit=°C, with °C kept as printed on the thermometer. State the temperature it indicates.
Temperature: value=46 unit=°C
